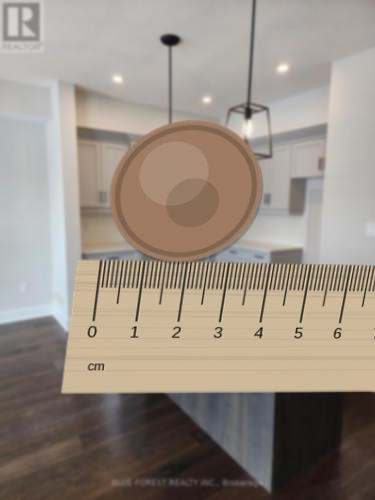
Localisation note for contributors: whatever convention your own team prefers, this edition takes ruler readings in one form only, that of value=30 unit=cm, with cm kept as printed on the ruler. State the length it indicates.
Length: value=3.5 unit=cm
